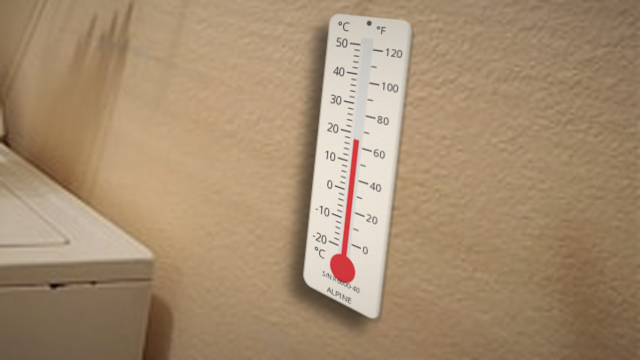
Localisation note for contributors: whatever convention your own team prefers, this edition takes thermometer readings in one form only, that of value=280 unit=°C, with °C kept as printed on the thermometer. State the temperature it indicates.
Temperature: value=18 unit=°C
